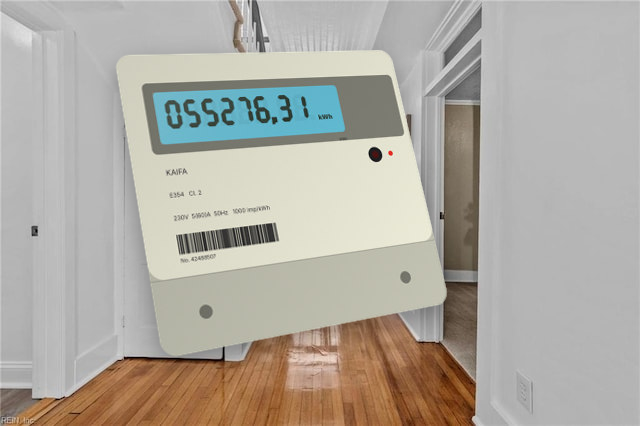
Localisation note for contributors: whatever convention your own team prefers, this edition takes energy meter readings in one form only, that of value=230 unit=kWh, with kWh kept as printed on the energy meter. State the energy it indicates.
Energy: value=55276.31 unit=kWh
